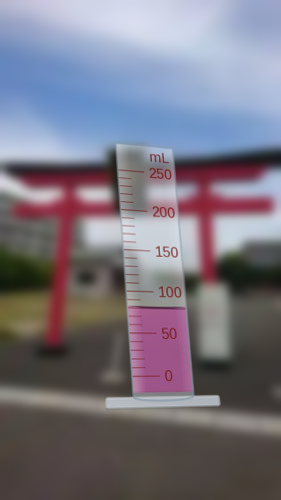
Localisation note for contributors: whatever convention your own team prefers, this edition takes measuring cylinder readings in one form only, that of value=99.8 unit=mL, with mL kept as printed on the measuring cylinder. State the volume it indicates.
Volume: value=80 unit=mL
